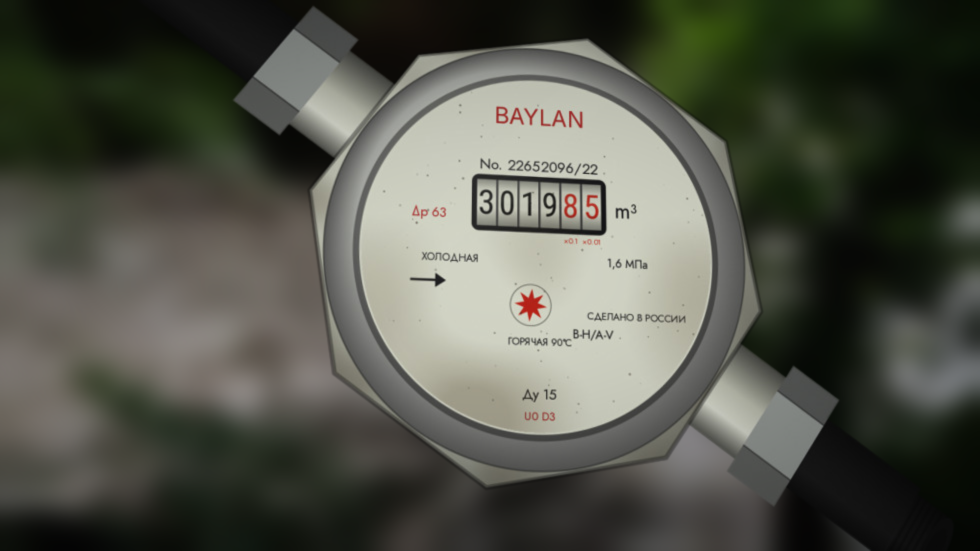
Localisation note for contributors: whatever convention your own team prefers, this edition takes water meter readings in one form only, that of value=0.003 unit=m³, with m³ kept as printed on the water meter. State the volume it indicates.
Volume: value=3019.85 unit=m³
